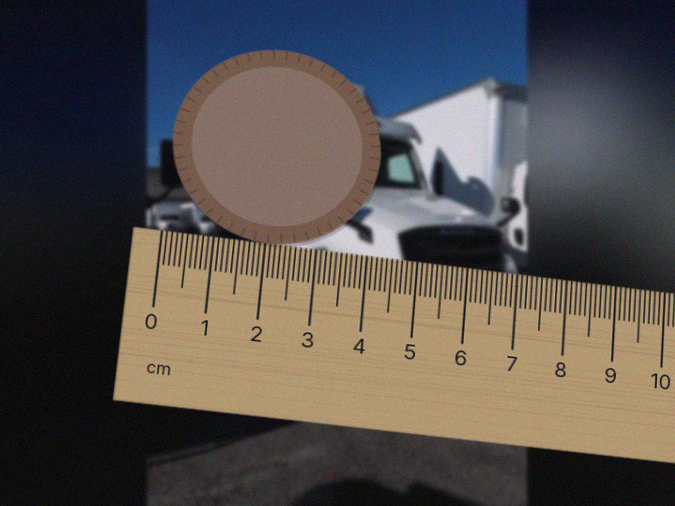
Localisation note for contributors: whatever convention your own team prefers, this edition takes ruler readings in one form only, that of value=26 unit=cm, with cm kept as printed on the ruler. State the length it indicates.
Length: value=4.1 unit=cm
